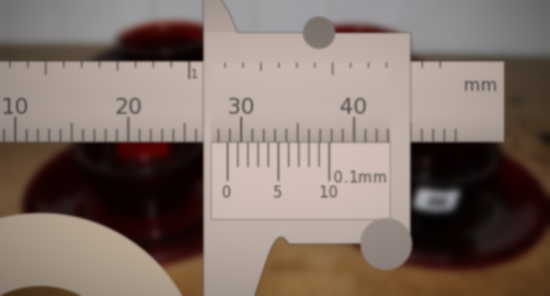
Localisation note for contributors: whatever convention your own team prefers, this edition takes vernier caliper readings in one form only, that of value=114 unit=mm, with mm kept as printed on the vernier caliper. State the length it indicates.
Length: value=28.8 unit=mm
